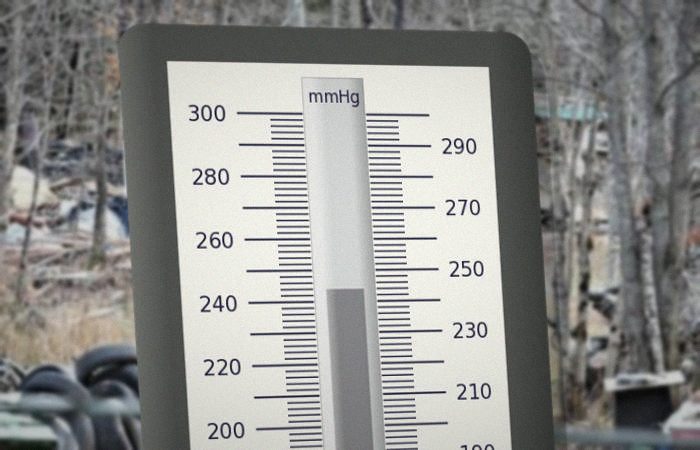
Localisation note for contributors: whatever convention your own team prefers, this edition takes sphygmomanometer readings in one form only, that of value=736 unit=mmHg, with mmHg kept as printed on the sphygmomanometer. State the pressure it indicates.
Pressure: value=244 unit=mmHg
